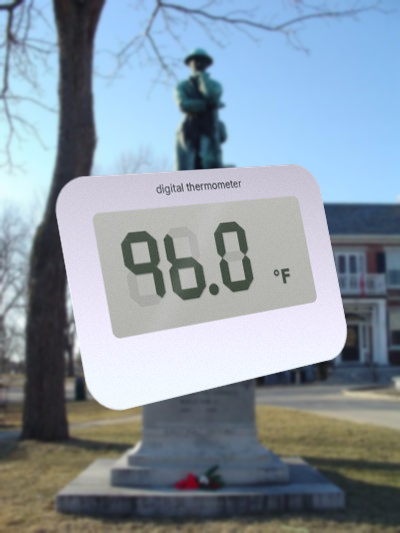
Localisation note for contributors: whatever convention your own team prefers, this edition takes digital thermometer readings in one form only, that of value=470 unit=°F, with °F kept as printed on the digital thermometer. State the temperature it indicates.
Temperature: value=96.0 unit=°F
